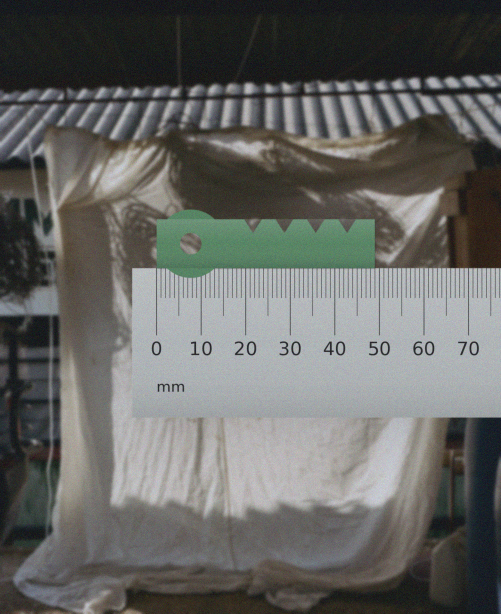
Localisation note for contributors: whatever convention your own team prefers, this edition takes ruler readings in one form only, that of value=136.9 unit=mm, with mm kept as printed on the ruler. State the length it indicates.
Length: value=49 unit=mm
